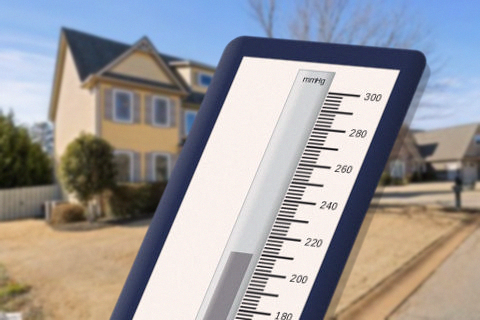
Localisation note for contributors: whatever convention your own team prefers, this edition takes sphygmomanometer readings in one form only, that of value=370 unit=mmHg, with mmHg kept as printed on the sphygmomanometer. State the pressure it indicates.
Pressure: value=210 unit=mmHg
